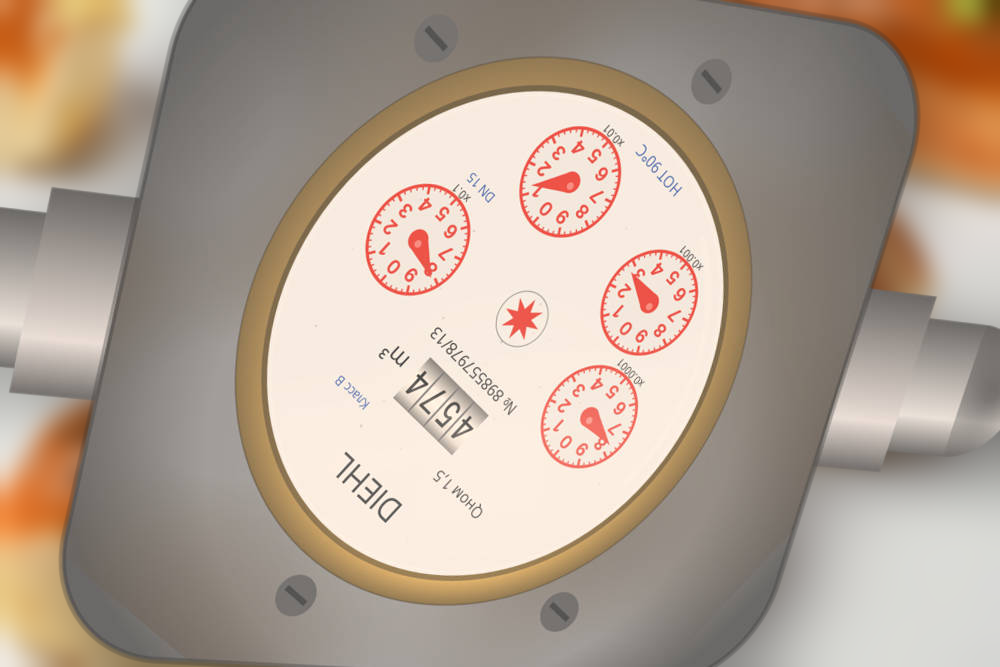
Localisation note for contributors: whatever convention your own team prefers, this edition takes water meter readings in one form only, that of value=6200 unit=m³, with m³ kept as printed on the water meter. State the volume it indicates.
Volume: value=4574.8127 unit=m³
